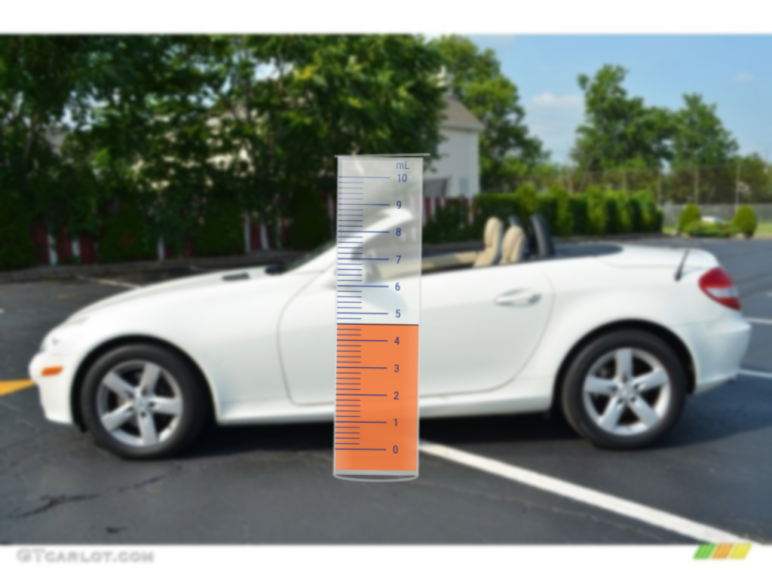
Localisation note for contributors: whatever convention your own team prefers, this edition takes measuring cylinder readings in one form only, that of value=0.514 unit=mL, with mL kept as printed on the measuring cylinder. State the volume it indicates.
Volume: value=4.6 unit=mL
